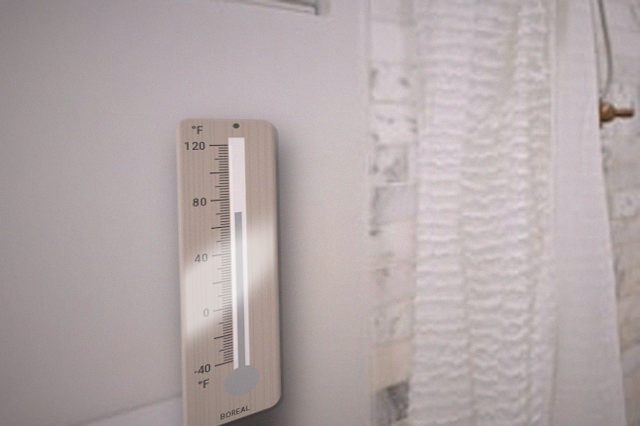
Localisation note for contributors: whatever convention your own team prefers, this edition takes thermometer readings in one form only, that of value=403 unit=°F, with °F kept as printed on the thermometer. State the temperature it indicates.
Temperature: value=70 unit=°F
